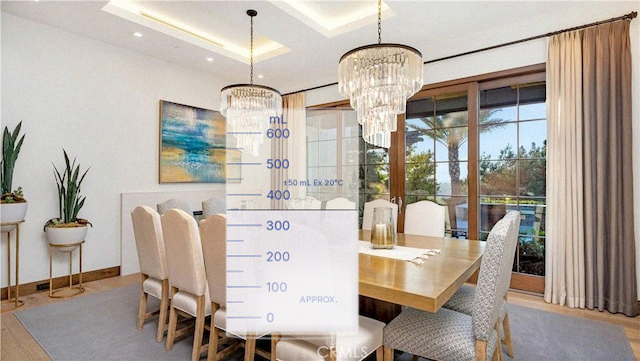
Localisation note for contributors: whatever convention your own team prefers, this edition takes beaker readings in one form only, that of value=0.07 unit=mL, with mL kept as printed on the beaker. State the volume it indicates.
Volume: value=350 unit=mL
